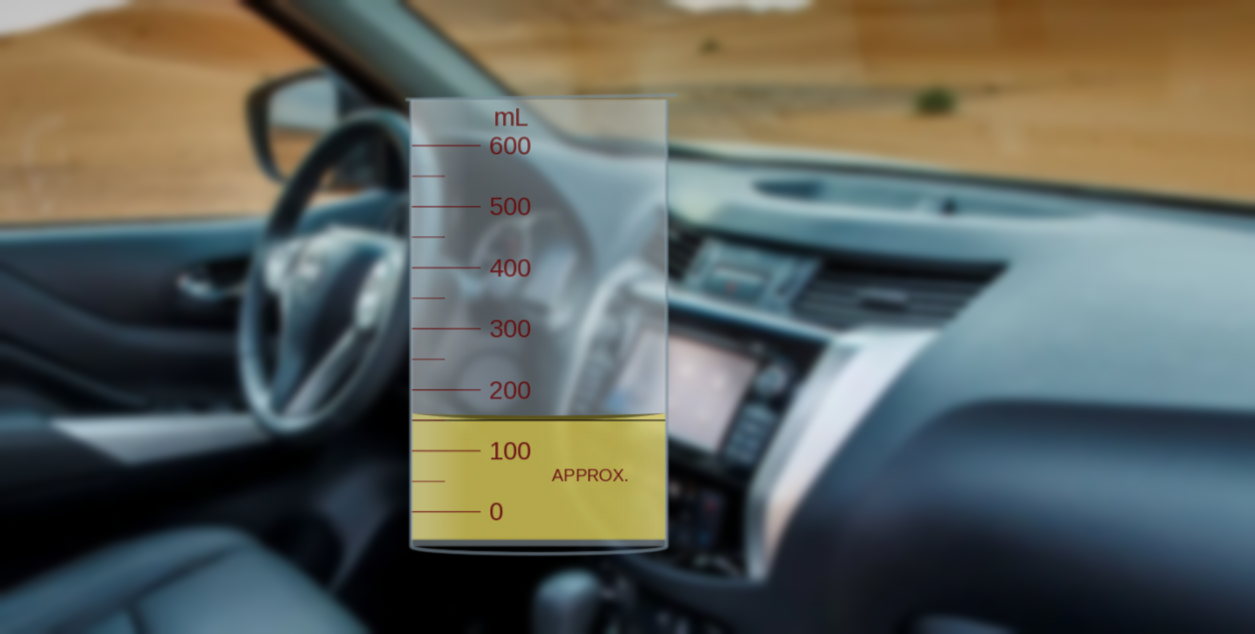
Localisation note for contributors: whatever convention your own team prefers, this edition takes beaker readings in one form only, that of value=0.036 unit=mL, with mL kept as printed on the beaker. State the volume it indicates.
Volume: value=150 unit=mL
